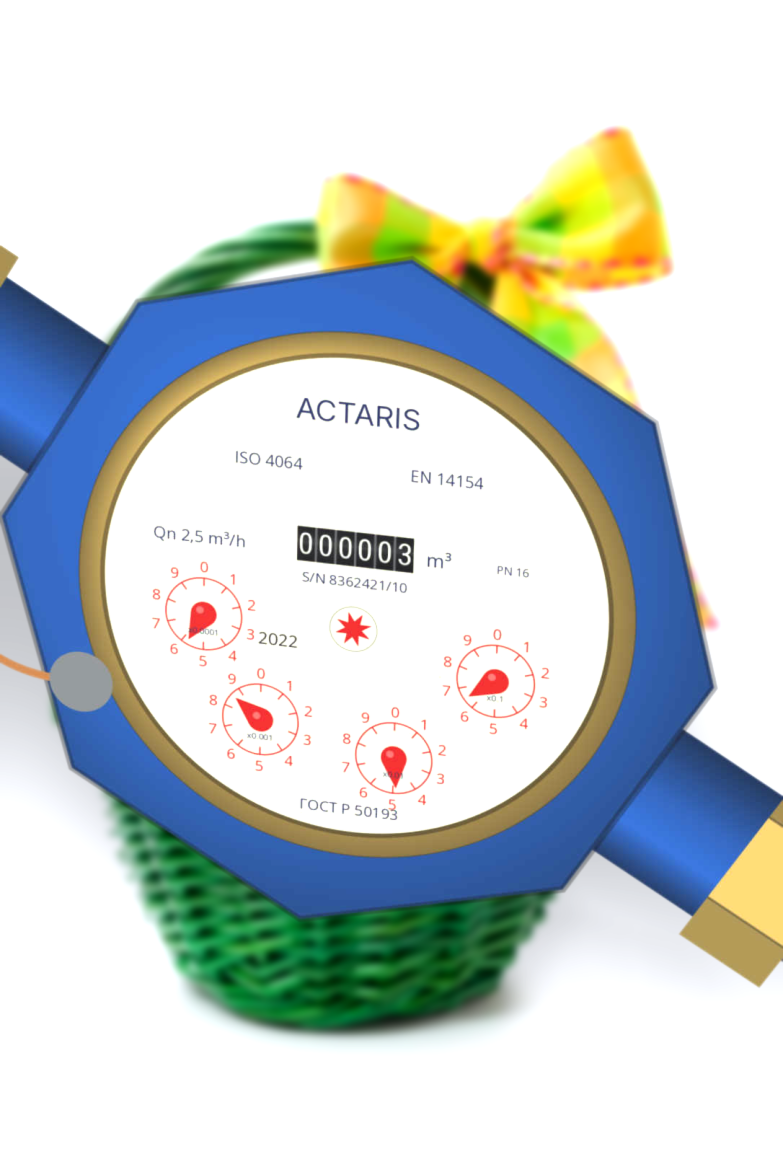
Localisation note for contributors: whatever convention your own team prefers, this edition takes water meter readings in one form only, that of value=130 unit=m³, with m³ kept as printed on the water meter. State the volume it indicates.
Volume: value=3.6485 unit=m³
